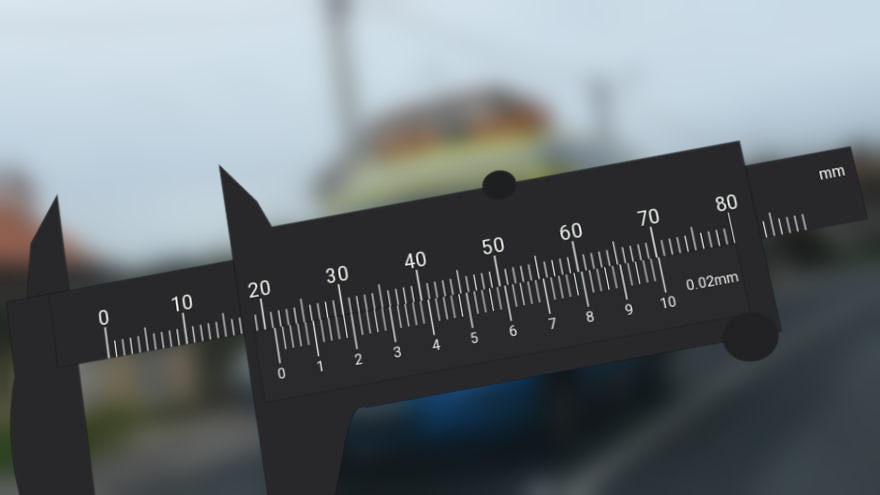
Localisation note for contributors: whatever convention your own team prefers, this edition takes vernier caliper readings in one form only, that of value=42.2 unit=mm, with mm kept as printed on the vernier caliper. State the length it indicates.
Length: value=21.2 unit=mm
